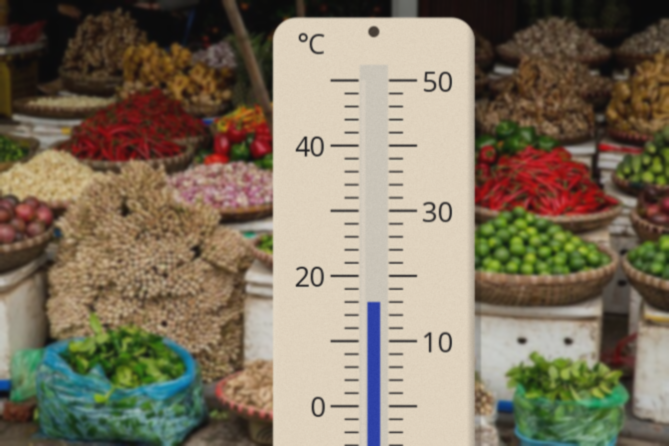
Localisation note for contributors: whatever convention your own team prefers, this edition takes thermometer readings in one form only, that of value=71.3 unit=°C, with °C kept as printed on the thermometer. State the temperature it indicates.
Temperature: value=16 unit=°C
